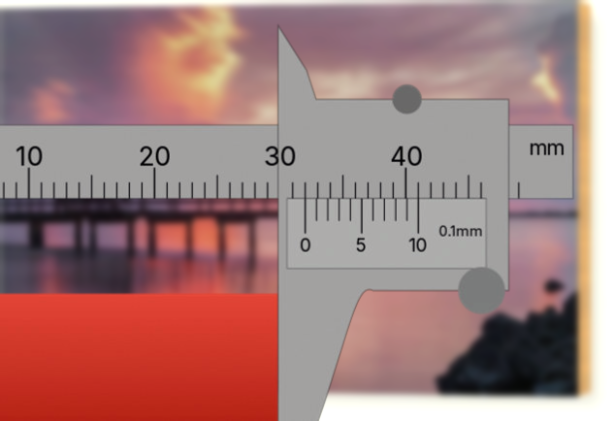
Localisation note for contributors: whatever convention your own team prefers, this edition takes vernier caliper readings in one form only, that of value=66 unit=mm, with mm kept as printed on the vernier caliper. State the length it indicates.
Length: value=32.0 unit=mm
